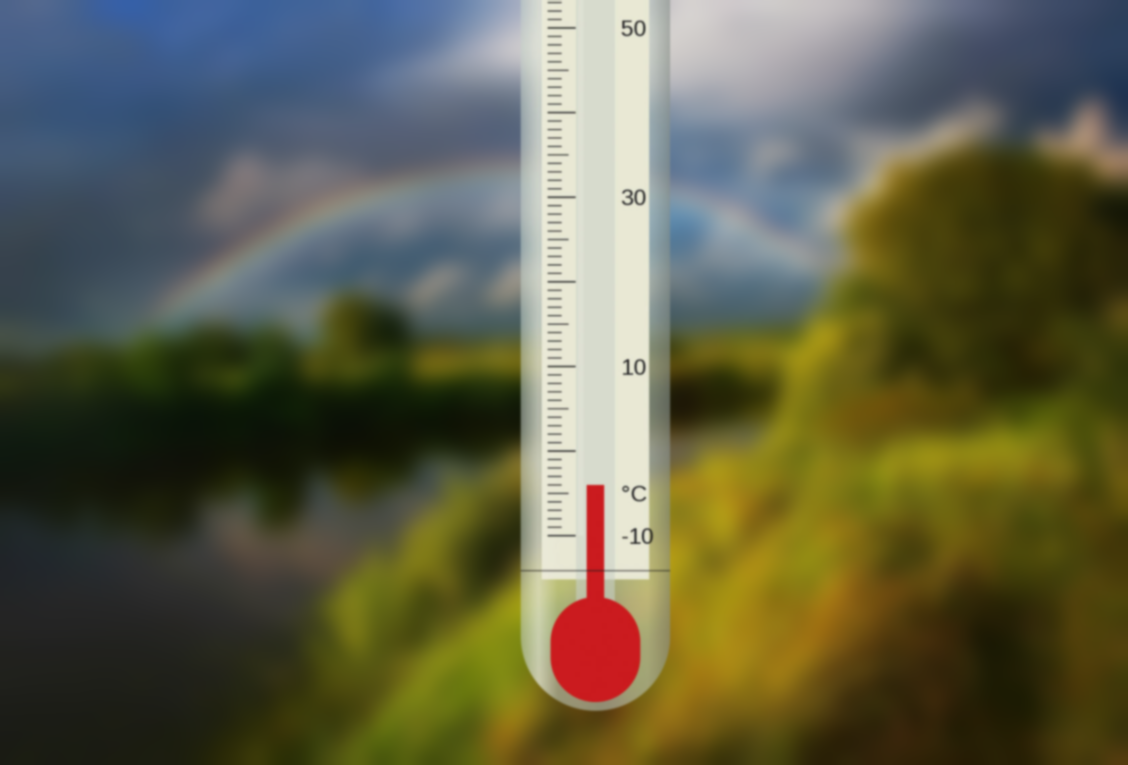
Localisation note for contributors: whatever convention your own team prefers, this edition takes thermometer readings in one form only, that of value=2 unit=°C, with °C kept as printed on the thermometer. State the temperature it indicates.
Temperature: value=-4 unit=°C
